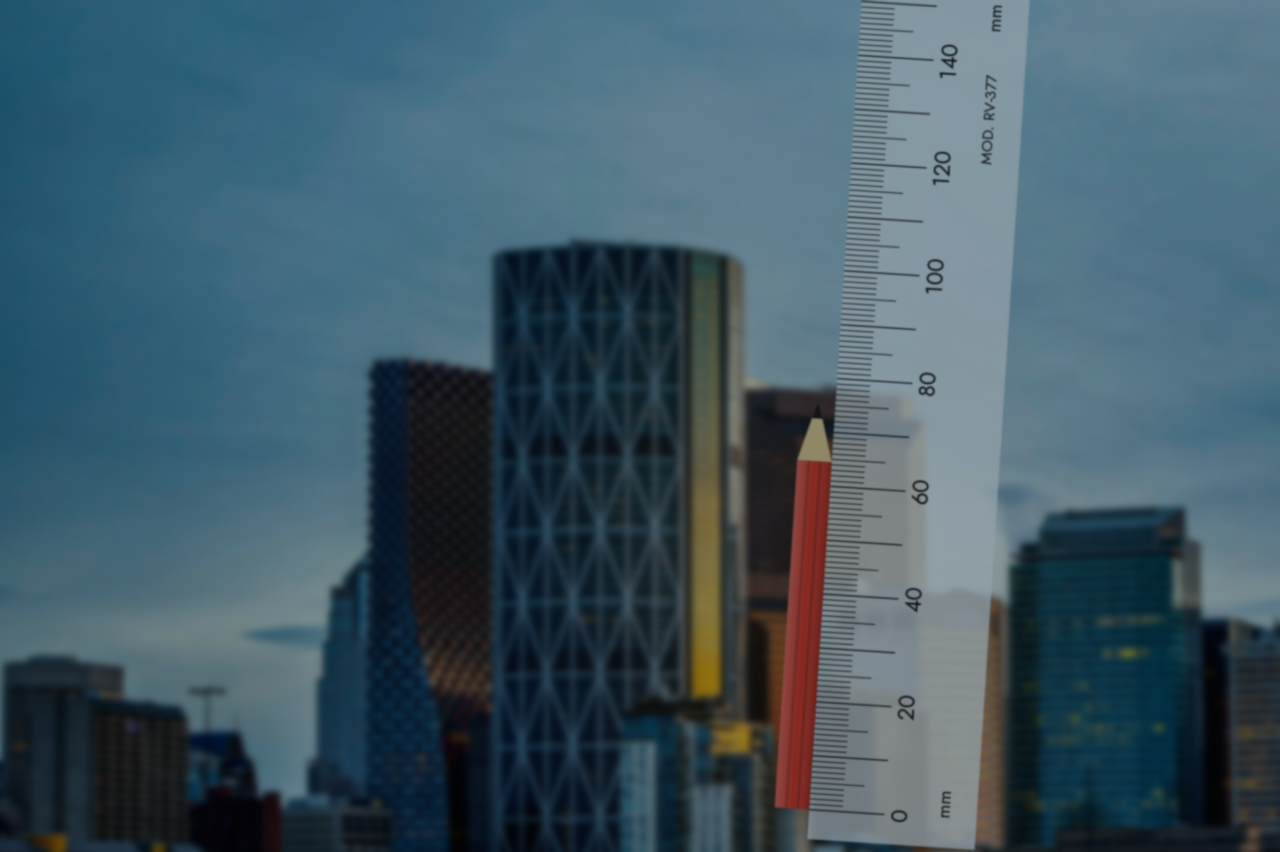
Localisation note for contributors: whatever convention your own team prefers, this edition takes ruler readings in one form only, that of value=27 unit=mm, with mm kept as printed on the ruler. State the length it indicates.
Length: value=75 unit=mm
